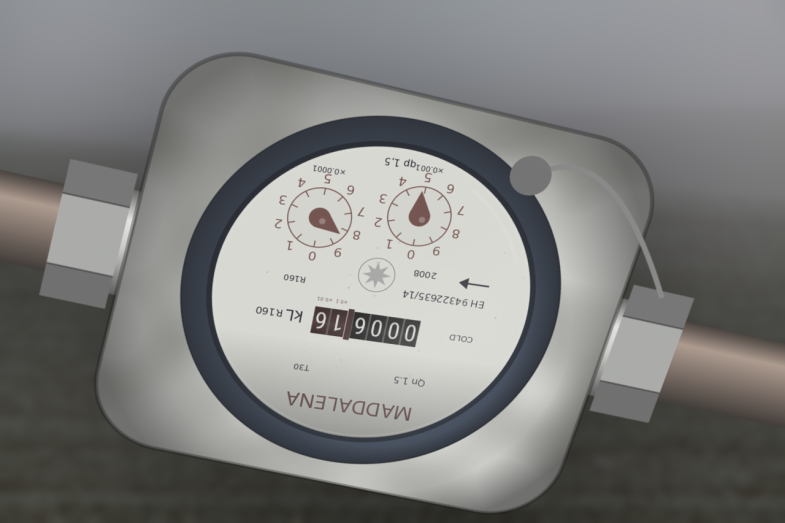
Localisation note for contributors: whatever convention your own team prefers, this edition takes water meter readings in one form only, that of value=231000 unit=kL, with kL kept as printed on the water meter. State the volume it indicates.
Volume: value=6.1648 unit=kL
